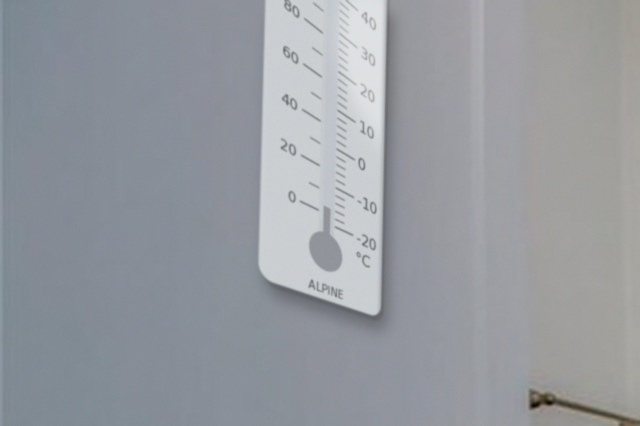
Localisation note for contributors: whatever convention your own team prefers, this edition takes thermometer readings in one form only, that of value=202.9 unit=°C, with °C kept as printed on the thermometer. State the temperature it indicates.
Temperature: value=-16 unit=°C
